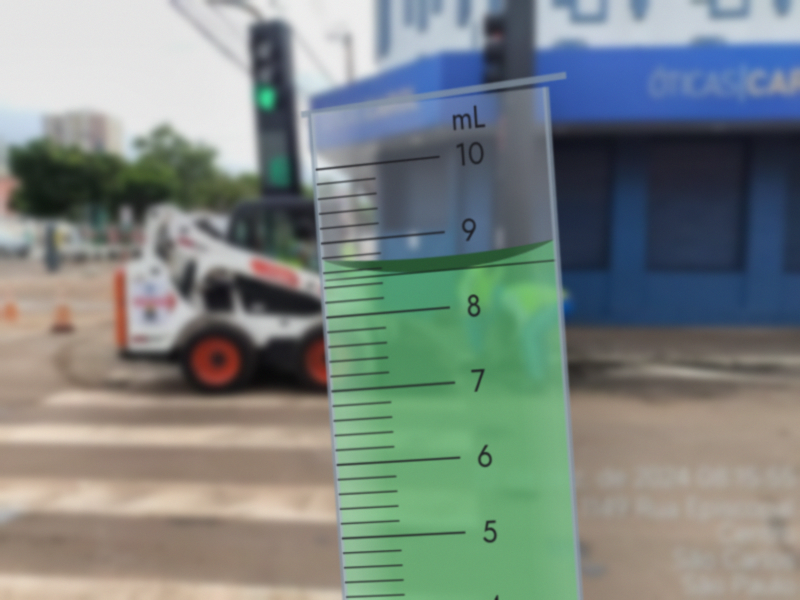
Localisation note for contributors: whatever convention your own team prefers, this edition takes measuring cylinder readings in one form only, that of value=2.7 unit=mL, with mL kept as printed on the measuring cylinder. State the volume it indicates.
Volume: value=8.5 unit=mL
